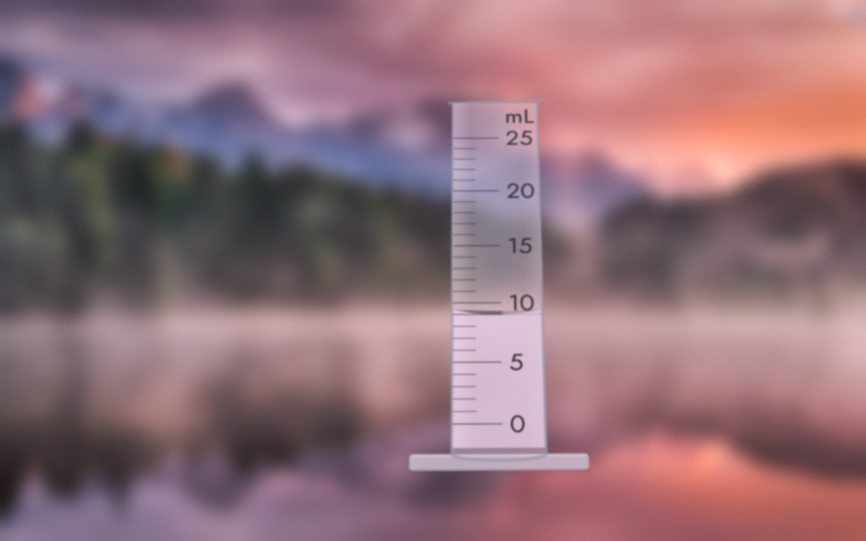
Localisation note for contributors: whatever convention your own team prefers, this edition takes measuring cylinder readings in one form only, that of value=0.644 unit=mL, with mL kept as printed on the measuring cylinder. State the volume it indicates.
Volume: value=9 unit=mL
